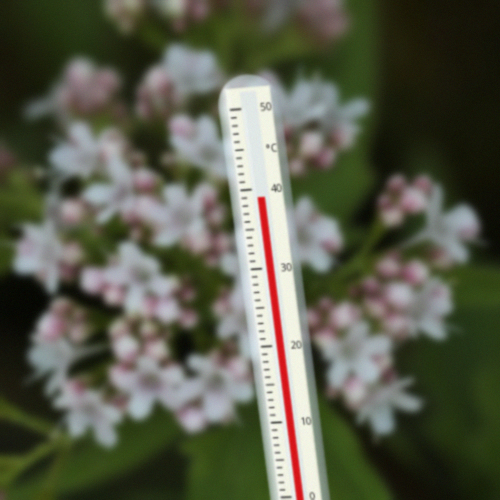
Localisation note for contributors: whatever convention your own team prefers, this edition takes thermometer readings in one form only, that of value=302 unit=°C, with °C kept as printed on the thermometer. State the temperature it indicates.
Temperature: value=39 unit=°C
